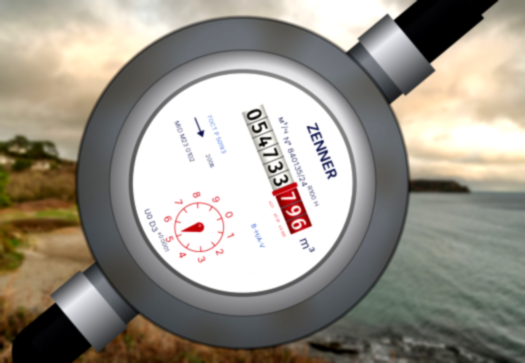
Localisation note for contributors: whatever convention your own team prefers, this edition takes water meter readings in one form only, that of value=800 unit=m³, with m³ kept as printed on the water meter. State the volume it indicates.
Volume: value=54733.7965 unit=m³
